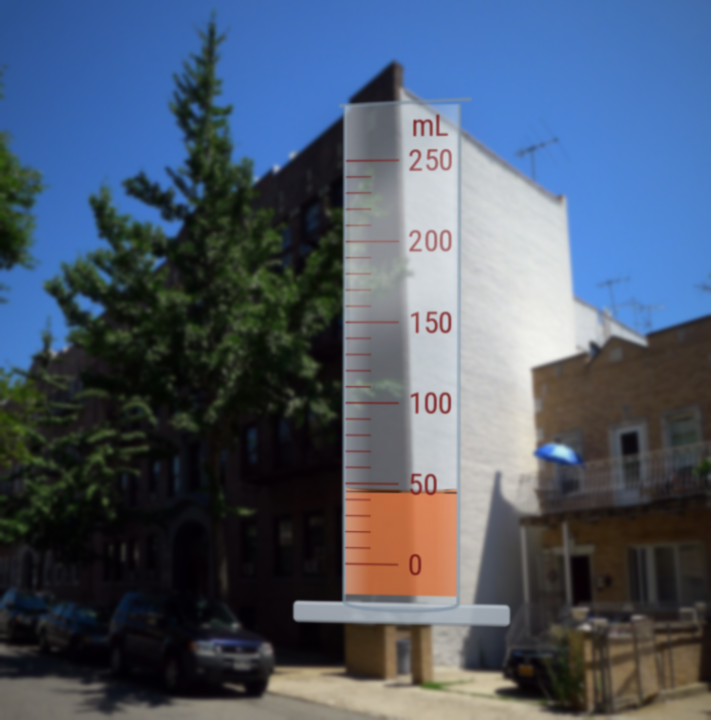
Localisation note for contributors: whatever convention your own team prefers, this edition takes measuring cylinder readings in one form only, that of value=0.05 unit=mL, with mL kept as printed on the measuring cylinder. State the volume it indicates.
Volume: value=45 unit=mL
